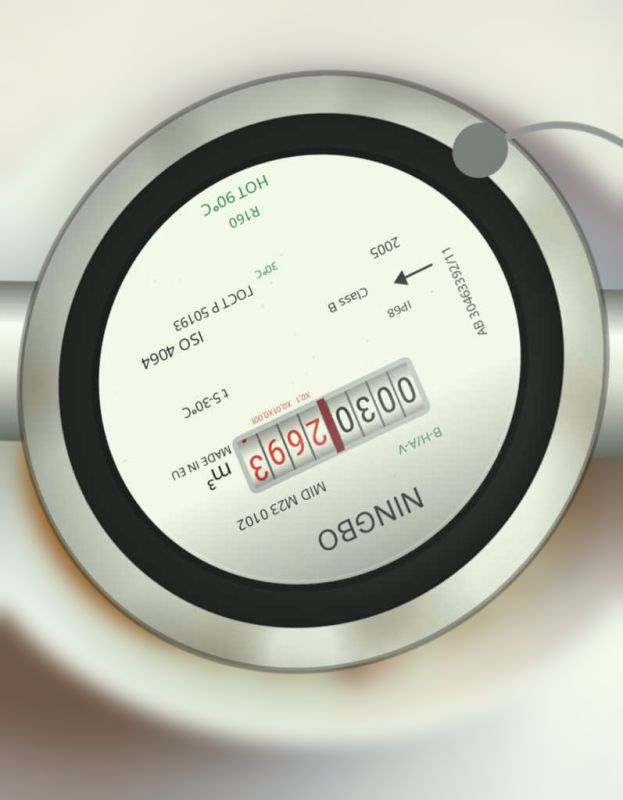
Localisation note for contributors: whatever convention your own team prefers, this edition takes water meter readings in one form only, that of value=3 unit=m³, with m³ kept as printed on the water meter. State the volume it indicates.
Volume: value=30.2693 unit=m³
